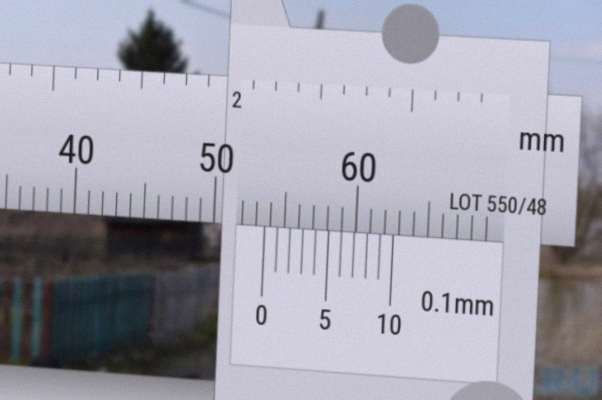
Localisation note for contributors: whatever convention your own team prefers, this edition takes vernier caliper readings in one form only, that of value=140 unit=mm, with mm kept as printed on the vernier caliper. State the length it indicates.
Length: value=53.6 unit=mm
